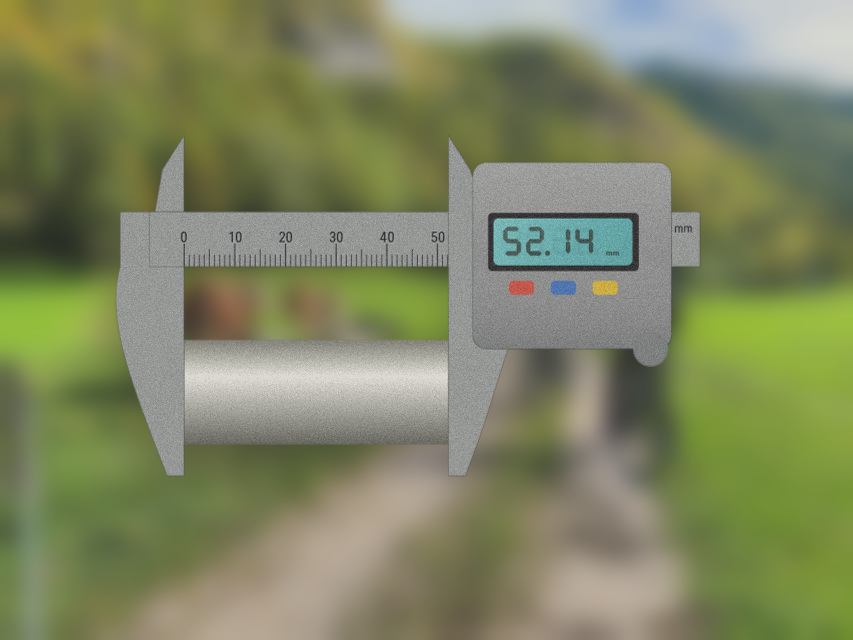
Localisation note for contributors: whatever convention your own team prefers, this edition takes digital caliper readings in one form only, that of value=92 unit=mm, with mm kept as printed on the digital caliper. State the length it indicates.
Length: value=52.14 unit=mm
